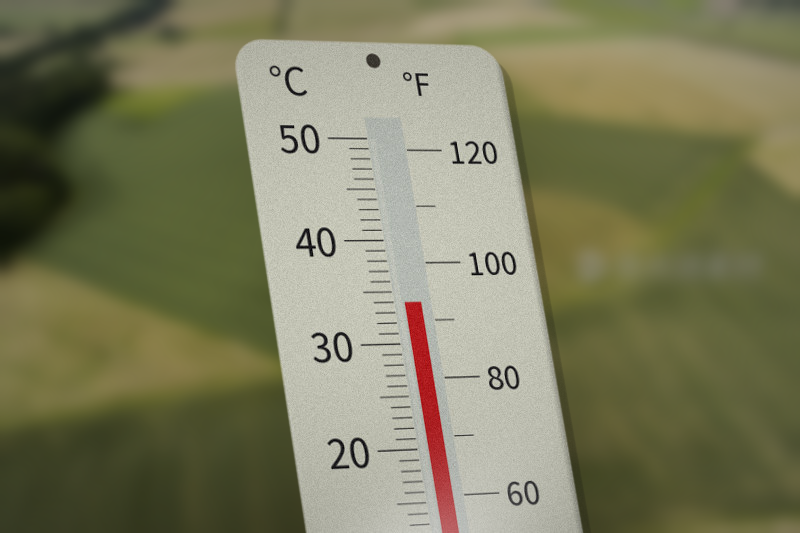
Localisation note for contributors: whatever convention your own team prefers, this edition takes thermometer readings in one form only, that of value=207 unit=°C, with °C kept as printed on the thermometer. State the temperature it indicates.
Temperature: value=34 unit=°C
